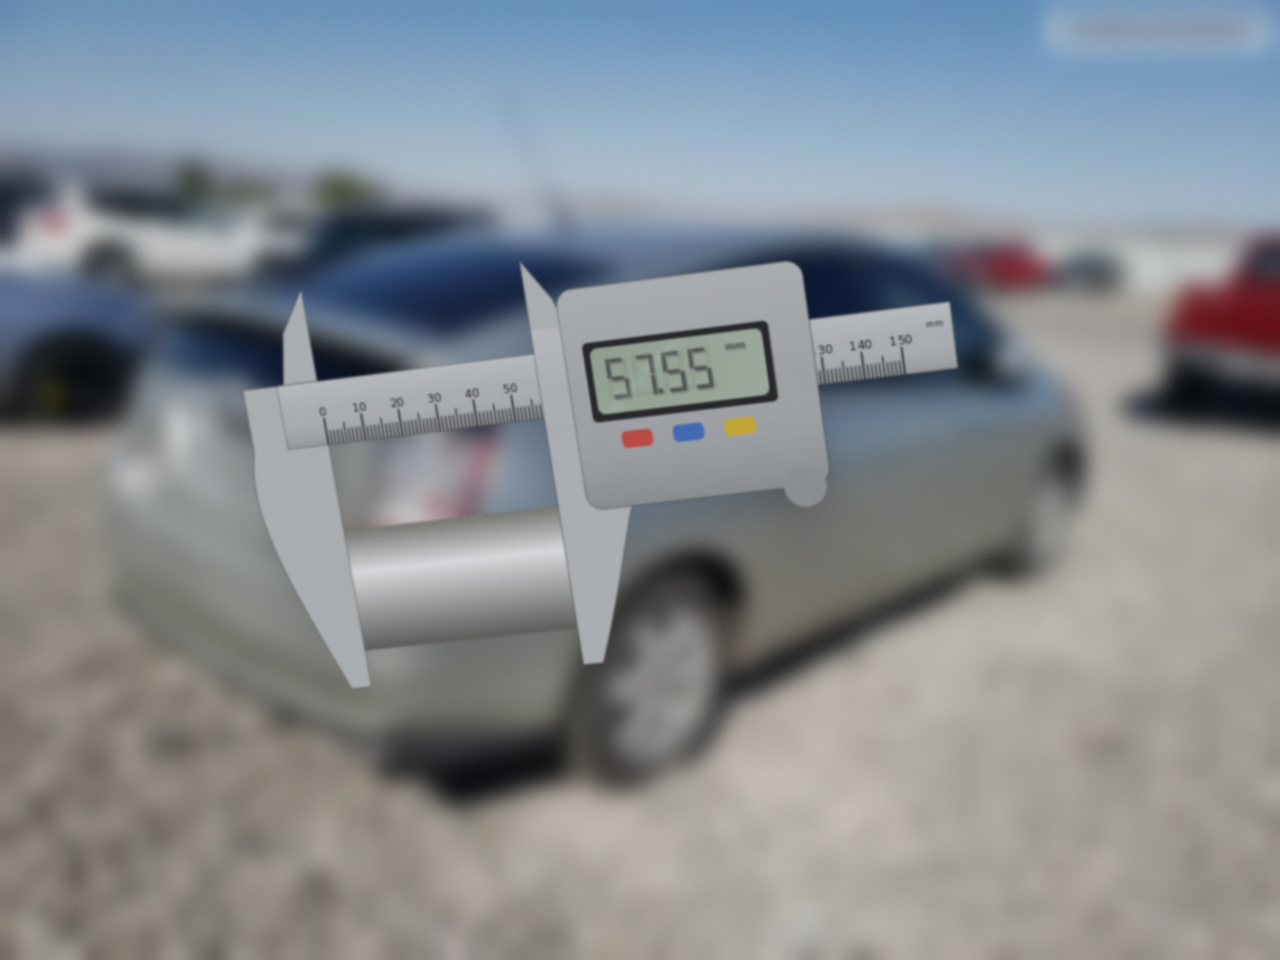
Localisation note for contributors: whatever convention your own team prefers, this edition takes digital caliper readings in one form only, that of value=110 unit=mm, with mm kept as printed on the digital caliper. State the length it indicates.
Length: value=57.55 unit=mm
